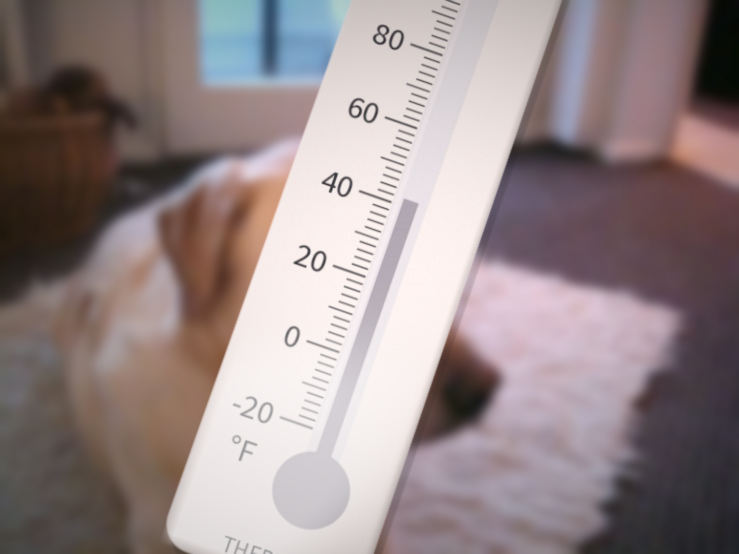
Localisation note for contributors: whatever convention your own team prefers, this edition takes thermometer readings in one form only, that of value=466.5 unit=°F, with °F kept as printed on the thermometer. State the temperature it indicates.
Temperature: value=42 unit=°F
